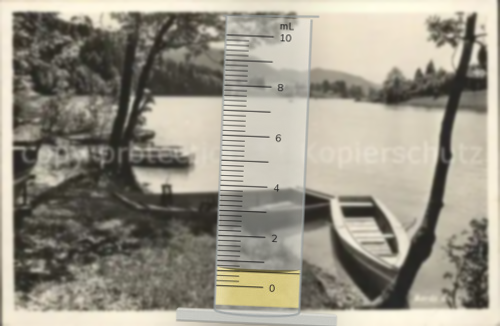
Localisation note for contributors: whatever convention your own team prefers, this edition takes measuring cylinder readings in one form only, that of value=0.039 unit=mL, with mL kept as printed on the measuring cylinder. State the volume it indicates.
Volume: value=0.6 unit=mL
